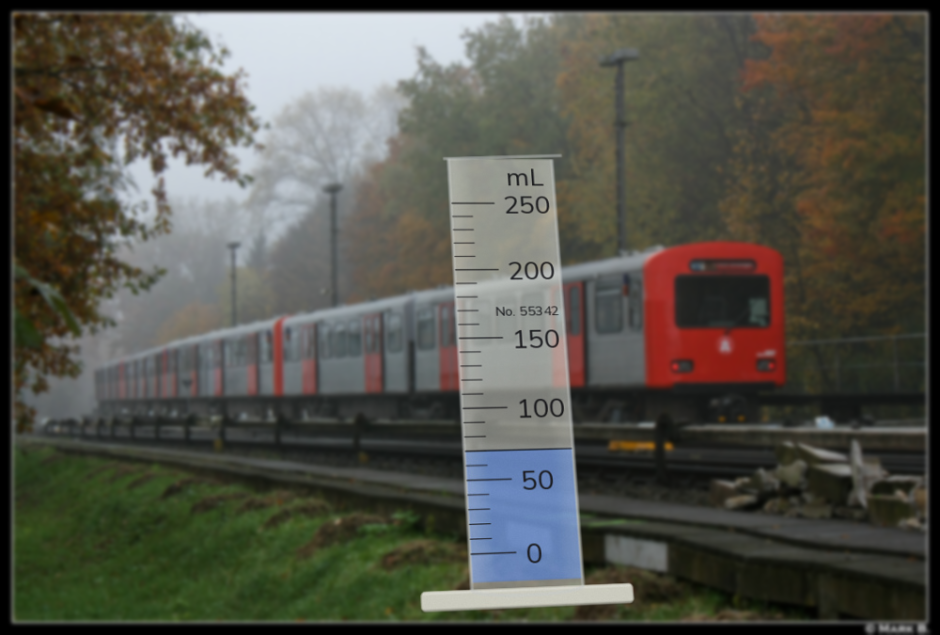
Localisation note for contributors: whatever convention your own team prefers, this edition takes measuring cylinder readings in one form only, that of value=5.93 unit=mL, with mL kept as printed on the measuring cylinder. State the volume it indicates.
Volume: value=70 unit=mL
